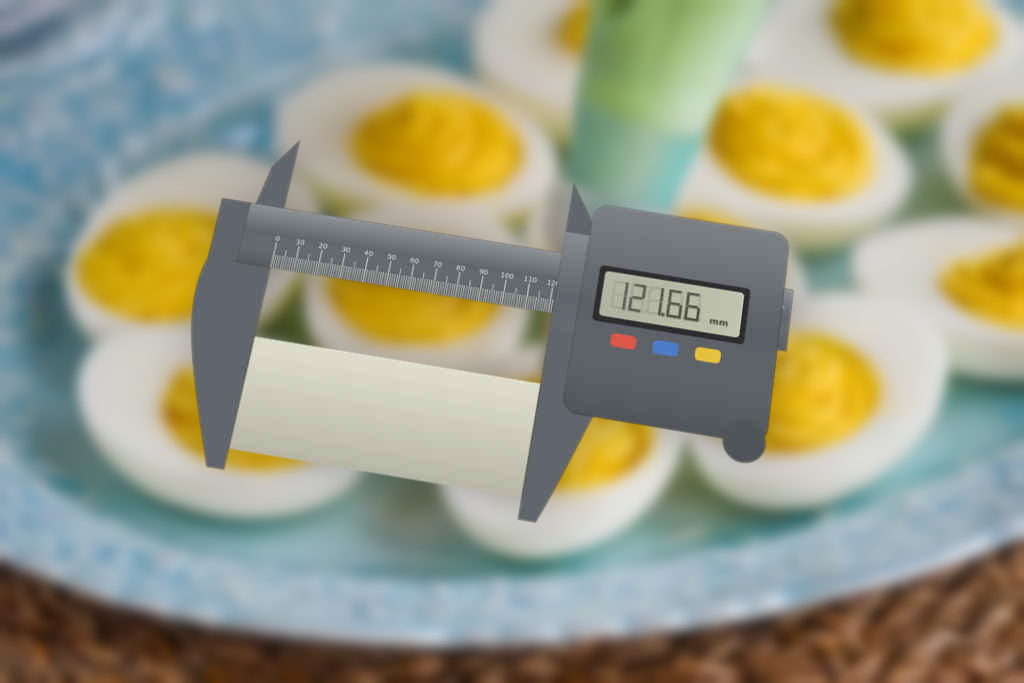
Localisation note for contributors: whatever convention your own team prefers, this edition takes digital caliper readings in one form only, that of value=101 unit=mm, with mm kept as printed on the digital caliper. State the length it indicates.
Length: value=121.66 unit=mm
